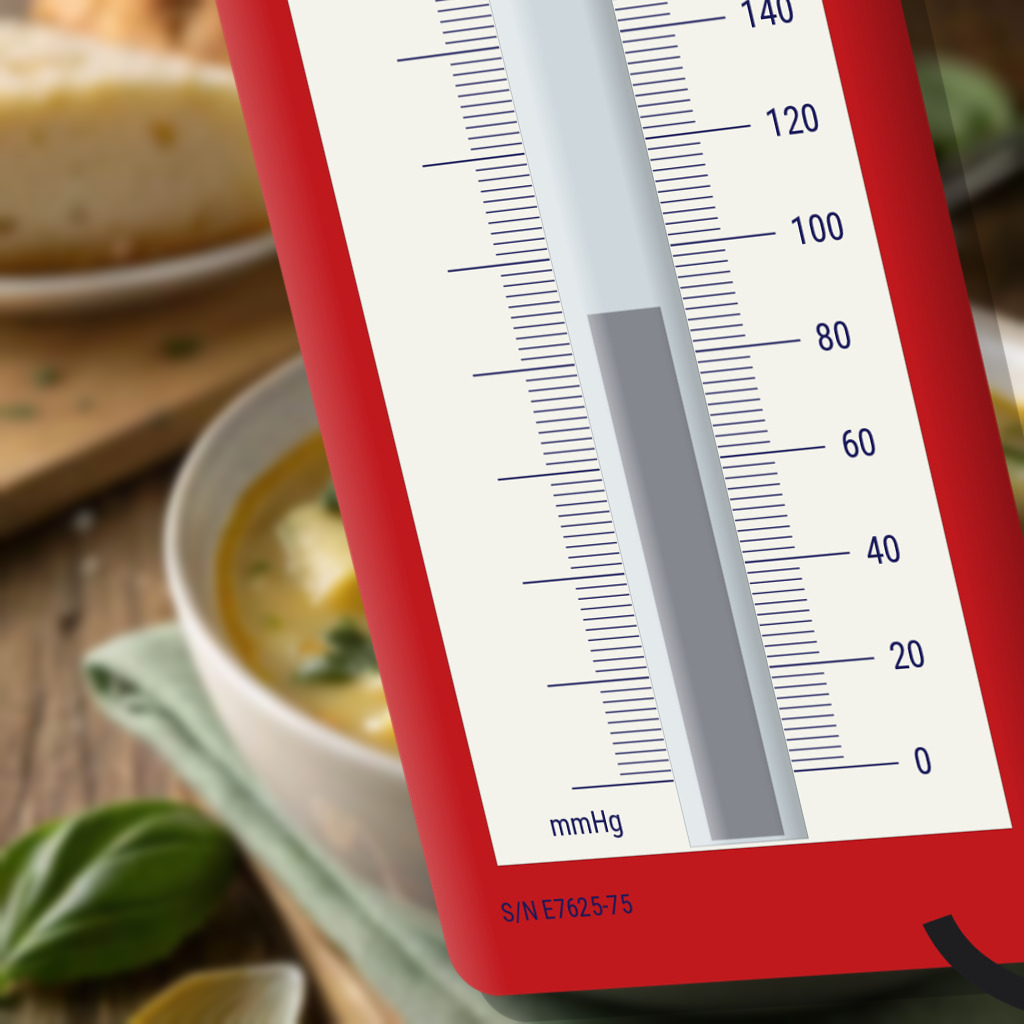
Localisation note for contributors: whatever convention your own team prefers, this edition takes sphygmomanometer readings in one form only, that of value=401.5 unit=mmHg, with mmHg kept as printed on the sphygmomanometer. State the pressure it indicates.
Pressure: value=89 unit=mmHg
